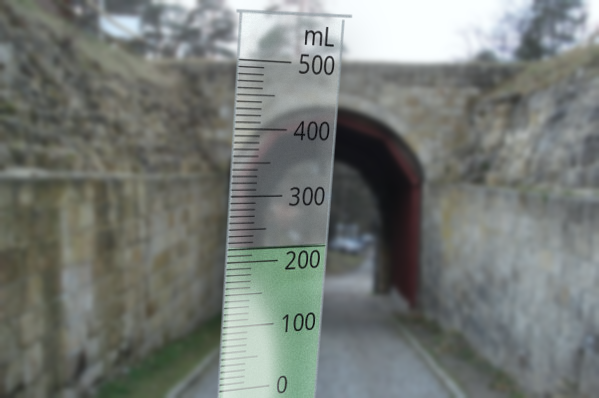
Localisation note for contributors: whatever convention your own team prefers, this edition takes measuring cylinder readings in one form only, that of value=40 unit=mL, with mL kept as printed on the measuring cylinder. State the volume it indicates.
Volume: value=220 unit=mL
